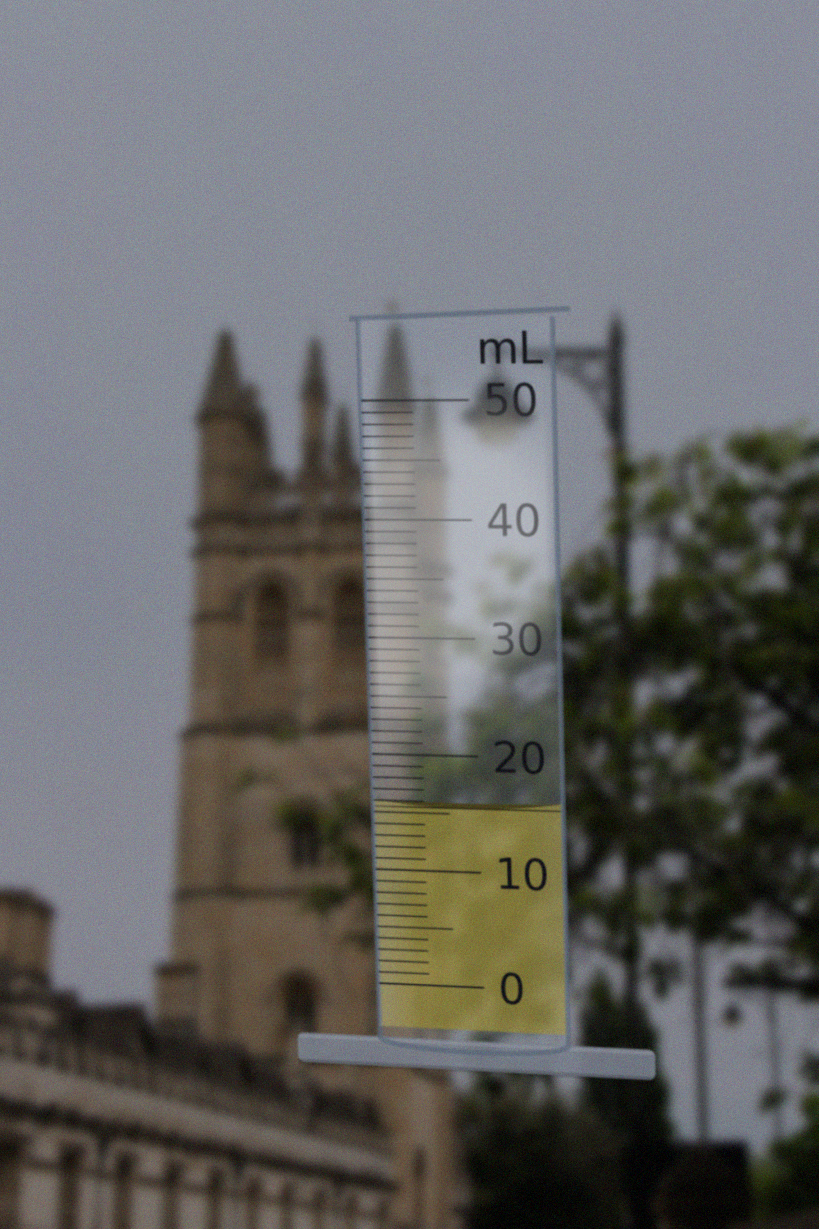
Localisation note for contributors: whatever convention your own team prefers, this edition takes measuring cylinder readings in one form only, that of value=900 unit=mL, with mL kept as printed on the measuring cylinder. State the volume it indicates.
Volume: value=15.5 unit=mL
